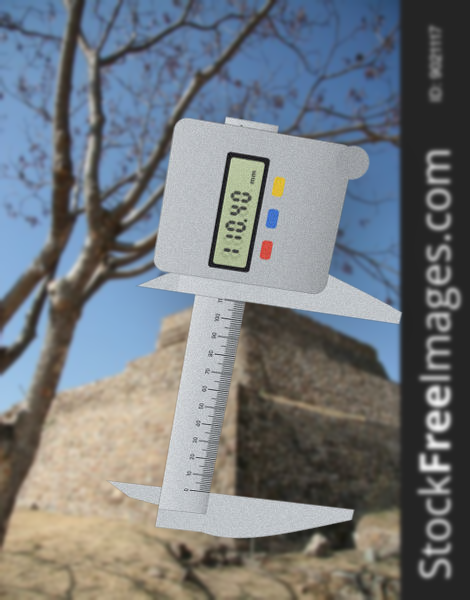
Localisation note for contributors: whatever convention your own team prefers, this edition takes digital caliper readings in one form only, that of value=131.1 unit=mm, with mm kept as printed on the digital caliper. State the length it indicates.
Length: value=110.40 unit=mm
